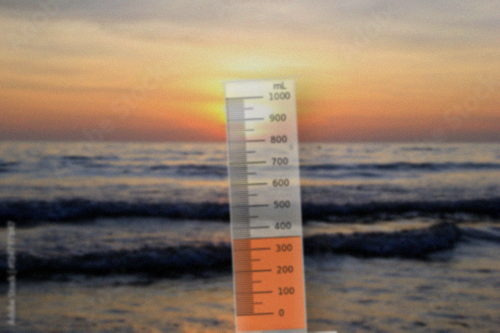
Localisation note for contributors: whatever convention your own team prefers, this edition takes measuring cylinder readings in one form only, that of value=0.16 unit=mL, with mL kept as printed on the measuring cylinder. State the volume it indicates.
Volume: value=350 unit=mL
